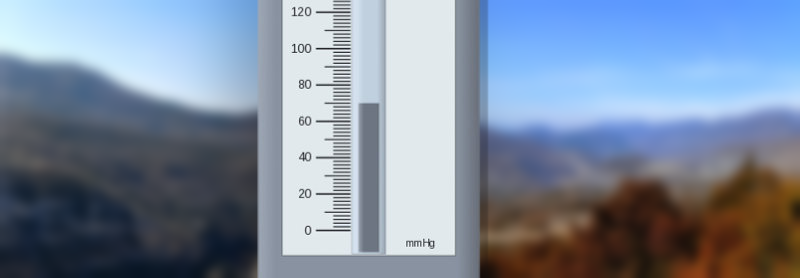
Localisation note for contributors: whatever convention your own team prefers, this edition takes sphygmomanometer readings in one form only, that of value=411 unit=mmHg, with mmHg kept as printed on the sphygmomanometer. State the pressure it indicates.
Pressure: value=70 unit=mmHg
